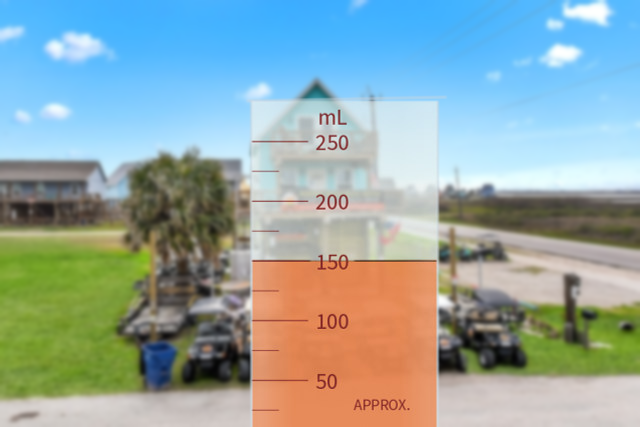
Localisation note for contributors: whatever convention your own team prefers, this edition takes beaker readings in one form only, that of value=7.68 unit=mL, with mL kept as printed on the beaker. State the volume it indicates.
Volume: value=150 unit=mL
